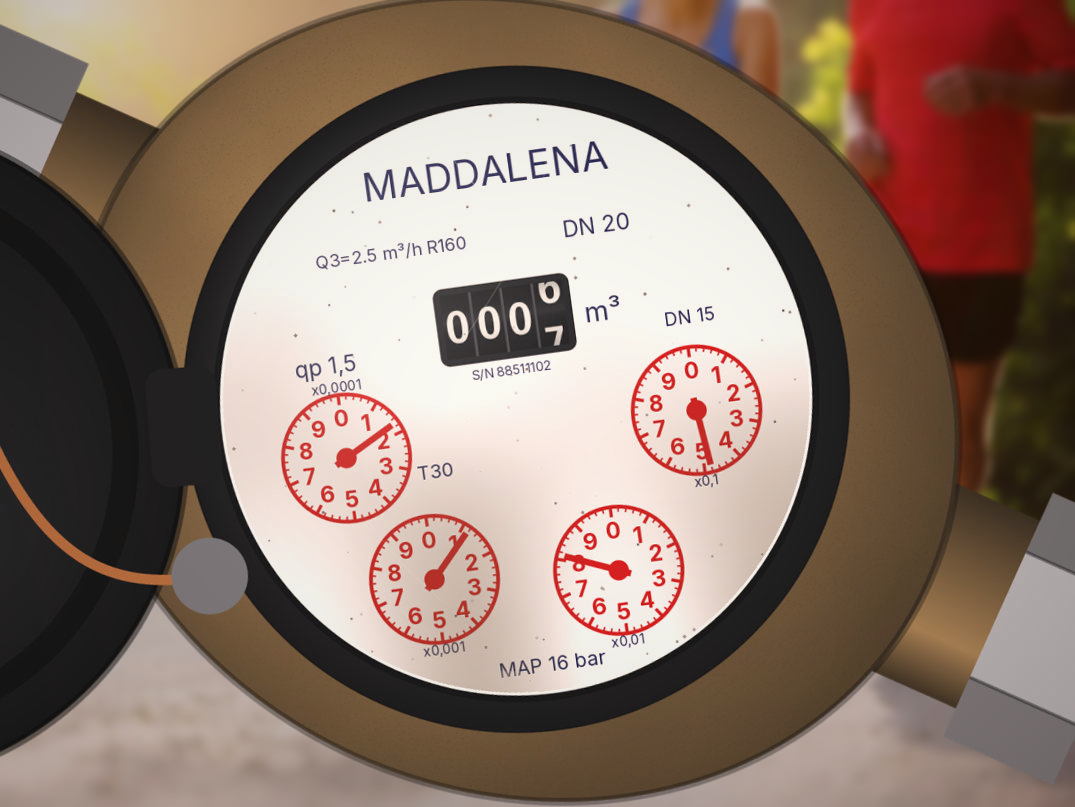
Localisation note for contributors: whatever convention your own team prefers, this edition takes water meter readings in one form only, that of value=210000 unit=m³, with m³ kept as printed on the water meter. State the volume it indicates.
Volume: value=6.4811 unit=m³
